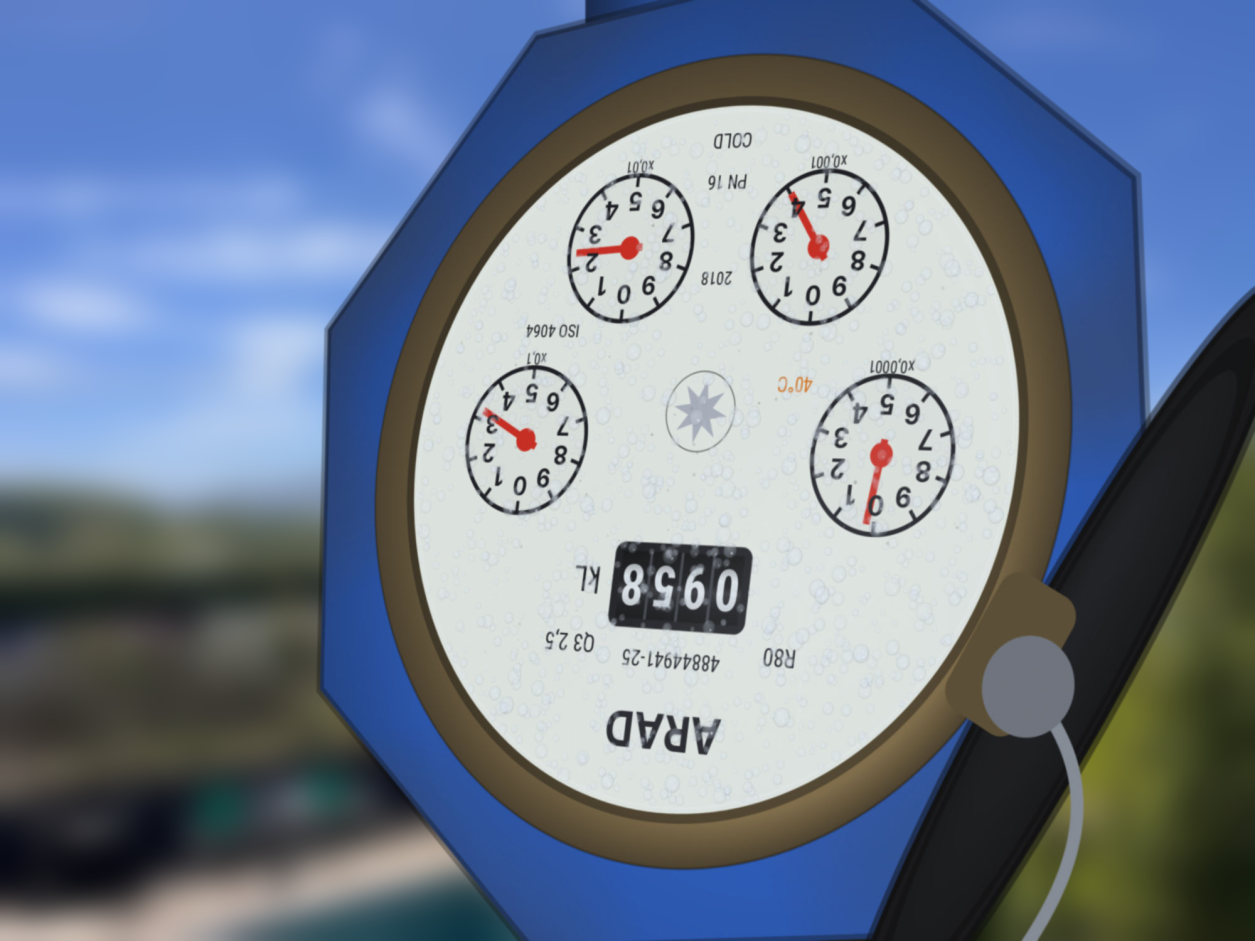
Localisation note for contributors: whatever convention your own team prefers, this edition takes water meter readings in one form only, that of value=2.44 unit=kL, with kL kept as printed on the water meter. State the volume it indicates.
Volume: value=958.3240 unit=kL
